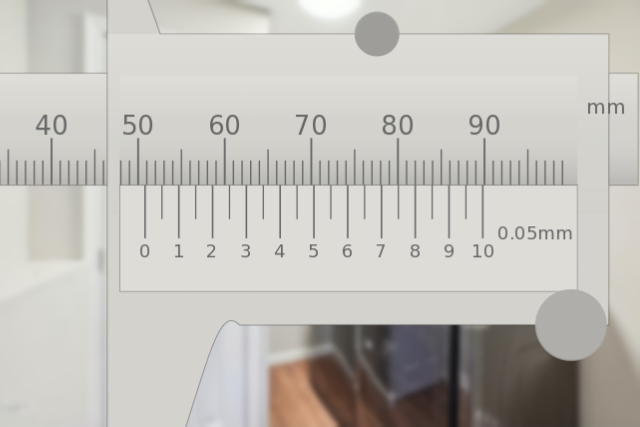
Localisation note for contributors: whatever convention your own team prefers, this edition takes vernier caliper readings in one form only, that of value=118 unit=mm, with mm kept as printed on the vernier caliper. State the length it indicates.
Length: value=50.8 unit=mm
